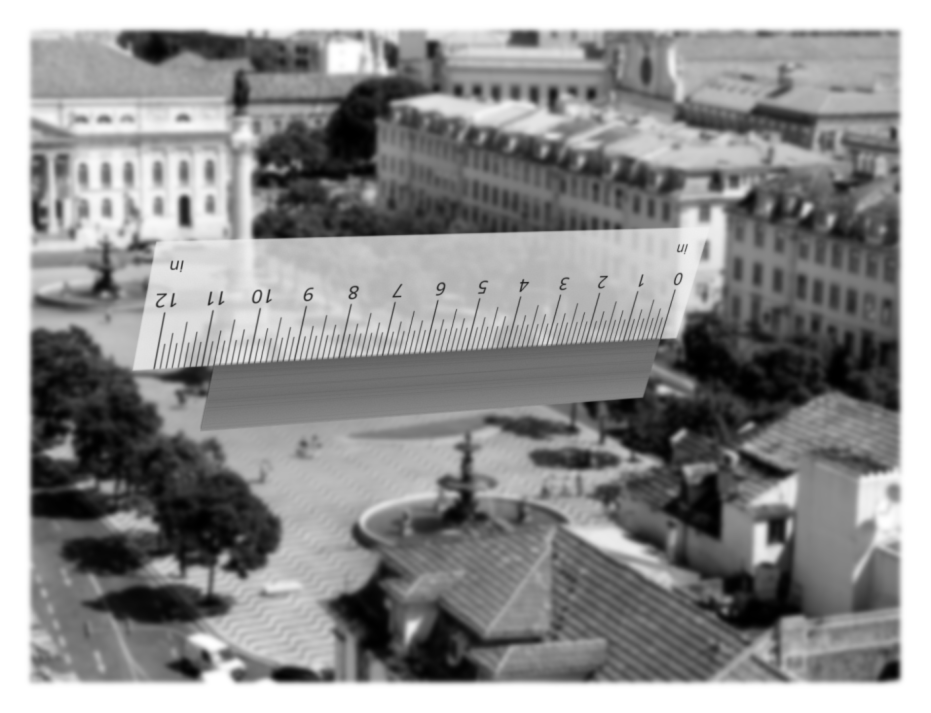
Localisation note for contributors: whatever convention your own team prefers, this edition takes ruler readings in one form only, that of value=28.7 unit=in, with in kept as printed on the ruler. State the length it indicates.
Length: value=10.75 unit=in
